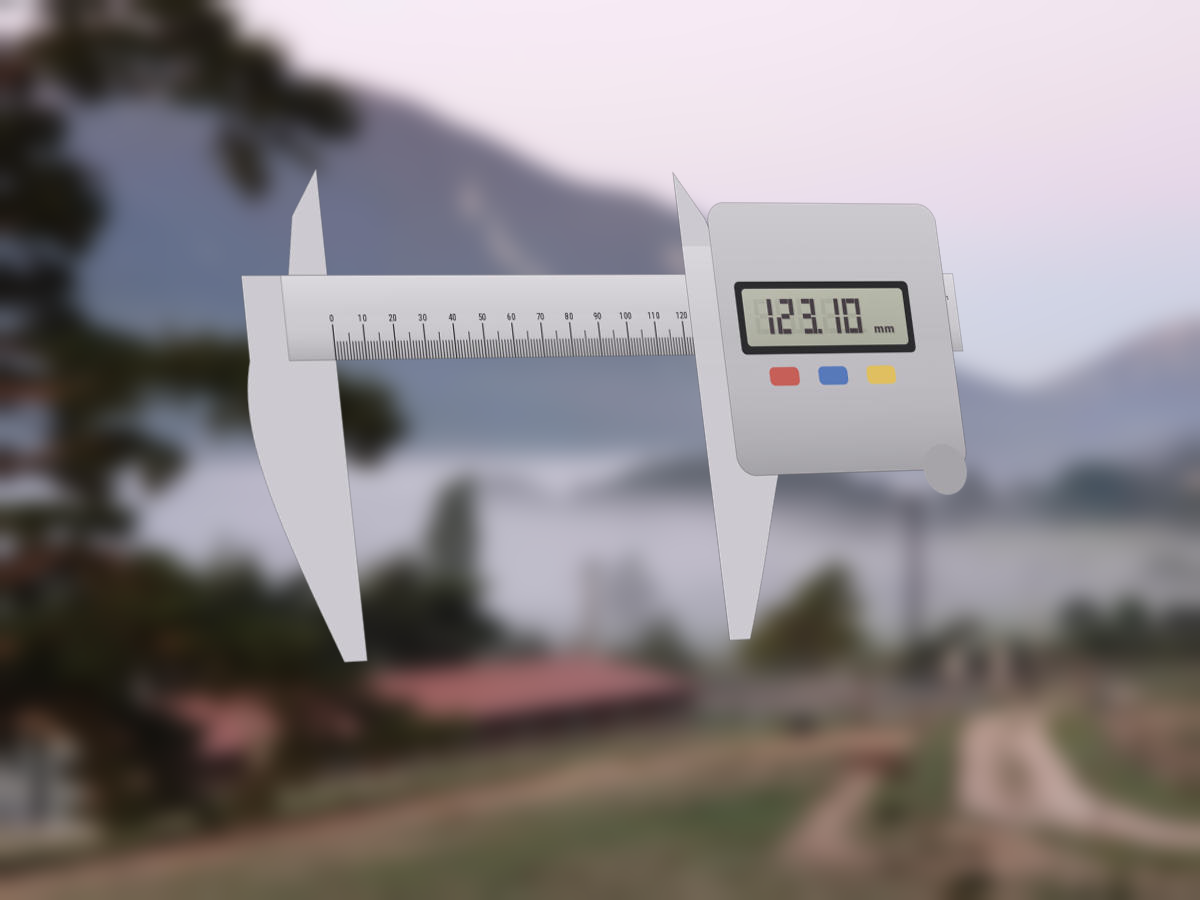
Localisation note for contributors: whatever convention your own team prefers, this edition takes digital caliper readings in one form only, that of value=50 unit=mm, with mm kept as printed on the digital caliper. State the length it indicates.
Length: value=123.10 unit=mm
